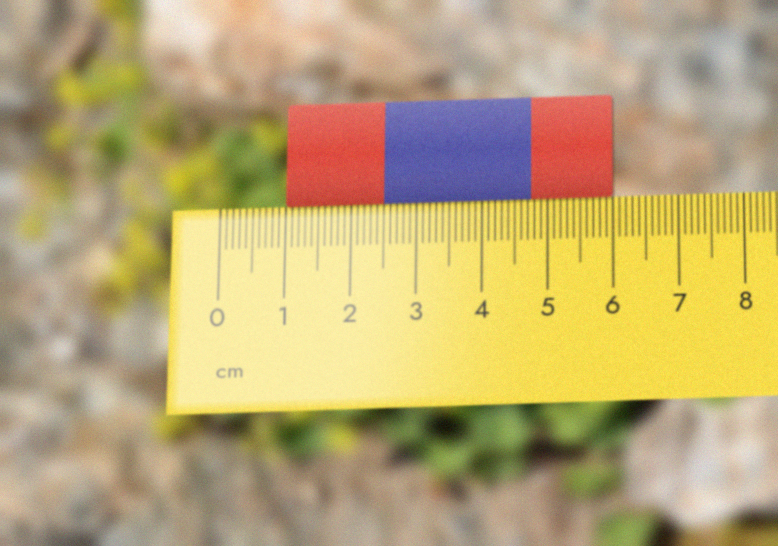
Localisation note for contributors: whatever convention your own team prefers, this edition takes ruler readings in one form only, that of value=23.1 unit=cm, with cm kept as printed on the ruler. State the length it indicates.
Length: value=5 unit=cm
